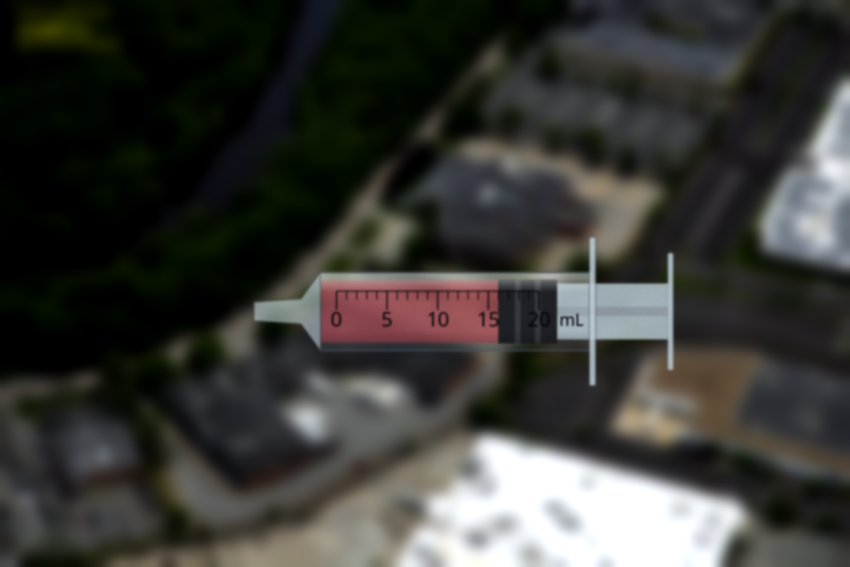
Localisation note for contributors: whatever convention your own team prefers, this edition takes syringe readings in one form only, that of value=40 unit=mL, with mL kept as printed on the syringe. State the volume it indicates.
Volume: value=16 unit=mL
